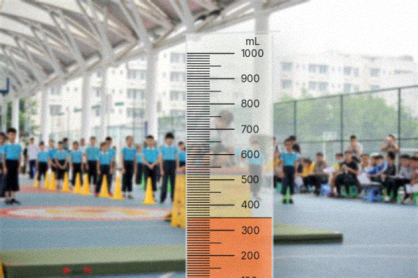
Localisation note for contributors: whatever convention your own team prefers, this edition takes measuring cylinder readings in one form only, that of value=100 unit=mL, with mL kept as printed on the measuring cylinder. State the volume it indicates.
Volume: value=350 unit=mL
